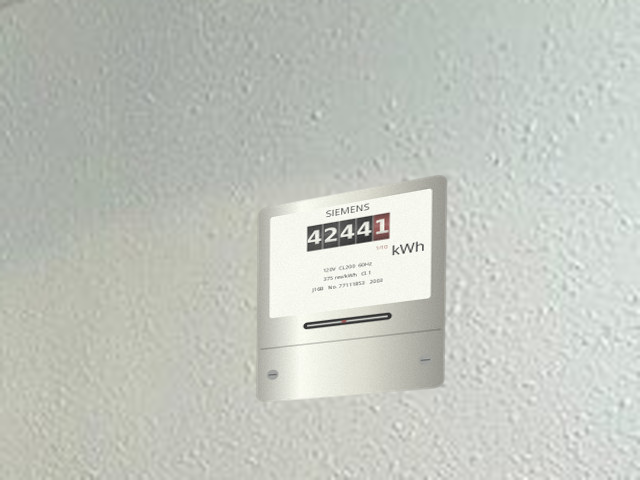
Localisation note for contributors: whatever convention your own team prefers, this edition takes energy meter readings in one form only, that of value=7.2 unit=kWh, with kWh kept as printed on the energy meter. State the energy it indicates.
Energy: value=4244.1 unit=kWh
